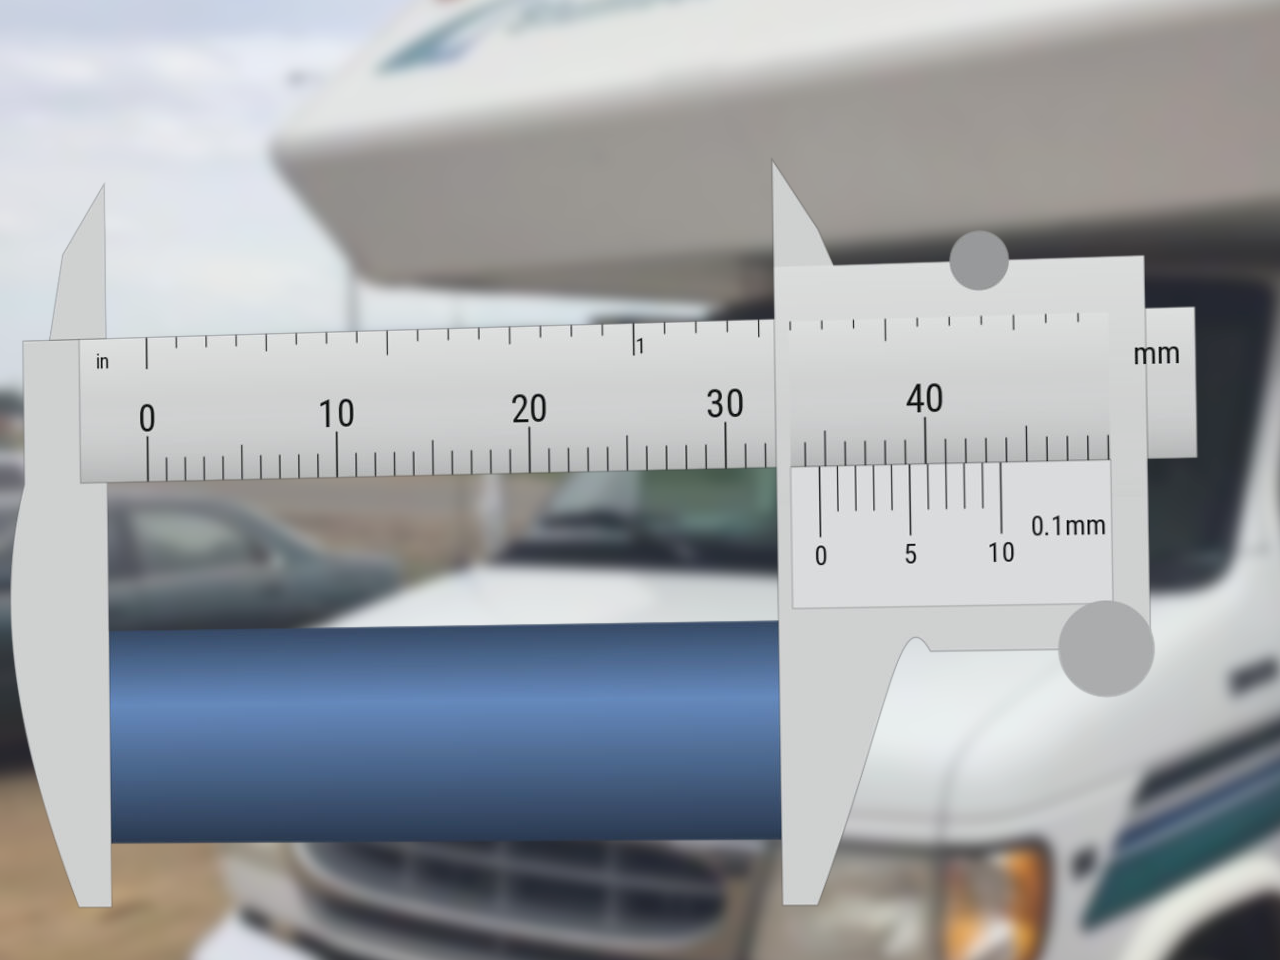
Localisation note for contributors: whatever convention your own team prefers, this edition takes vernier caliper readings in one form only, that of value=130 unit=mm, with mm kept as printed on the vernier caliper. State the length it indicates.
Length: value=34.7 unit=mm
